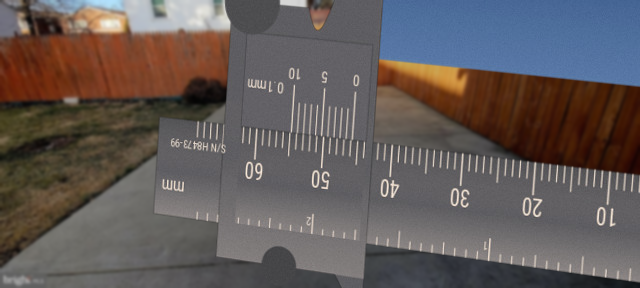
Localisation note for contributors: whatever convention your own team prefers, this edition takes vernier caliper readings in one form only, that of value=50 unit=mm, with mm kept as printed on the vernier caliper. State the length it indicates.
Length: value=45.8 unit=mm
